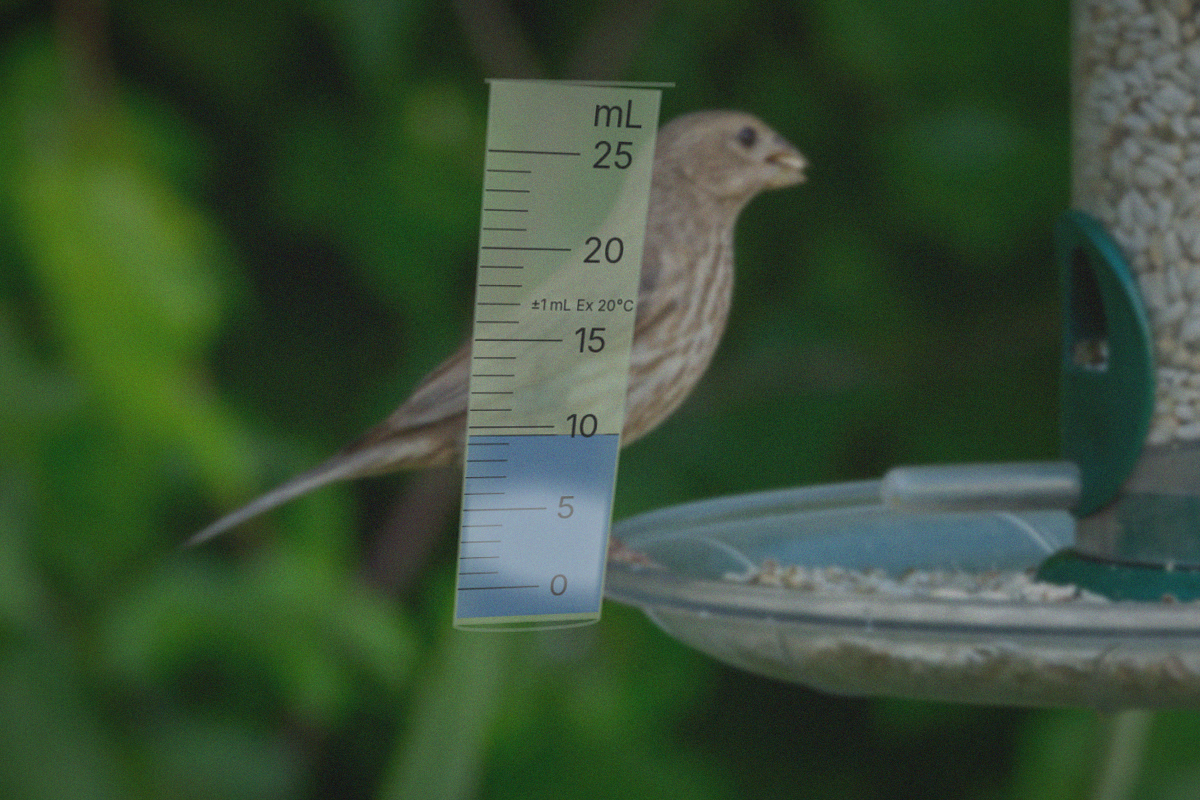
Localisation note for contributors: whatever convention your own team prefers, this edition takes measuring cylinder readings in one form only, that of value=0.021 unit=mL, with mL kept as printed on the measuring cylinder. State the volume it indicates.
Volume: value=9.5 unit=mL
